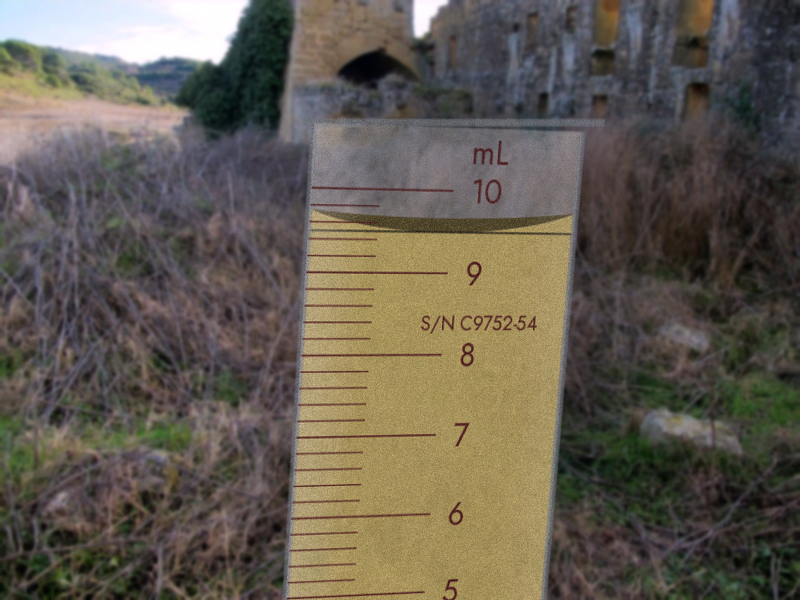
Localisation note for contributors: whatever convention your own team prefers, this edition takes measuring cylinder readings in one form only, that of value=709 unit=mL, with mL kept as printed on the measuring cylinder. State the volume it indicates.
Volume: value=9.5 unit=mL
